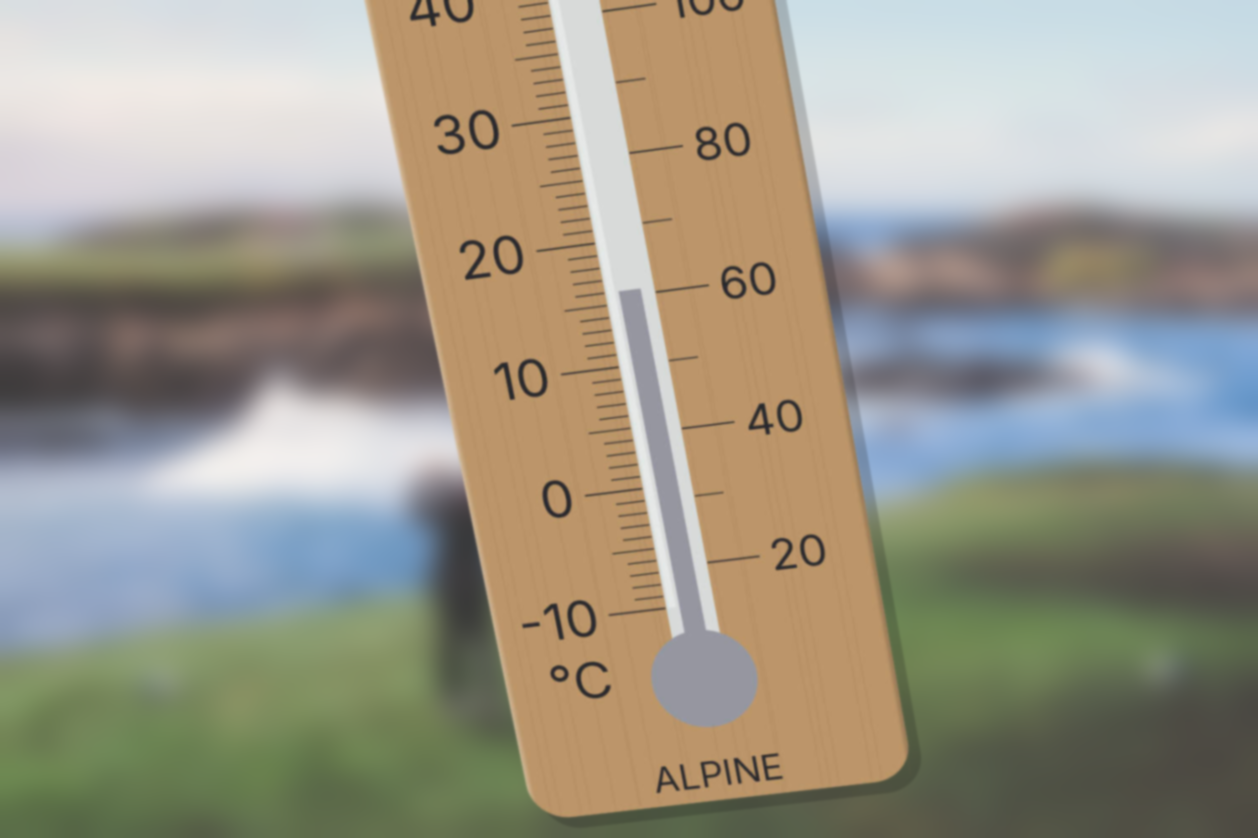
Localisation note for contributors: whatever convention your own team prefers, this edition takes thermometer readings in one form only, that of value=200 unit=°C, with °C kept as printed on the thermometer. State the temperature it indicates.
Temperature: value=16 unit=°C
